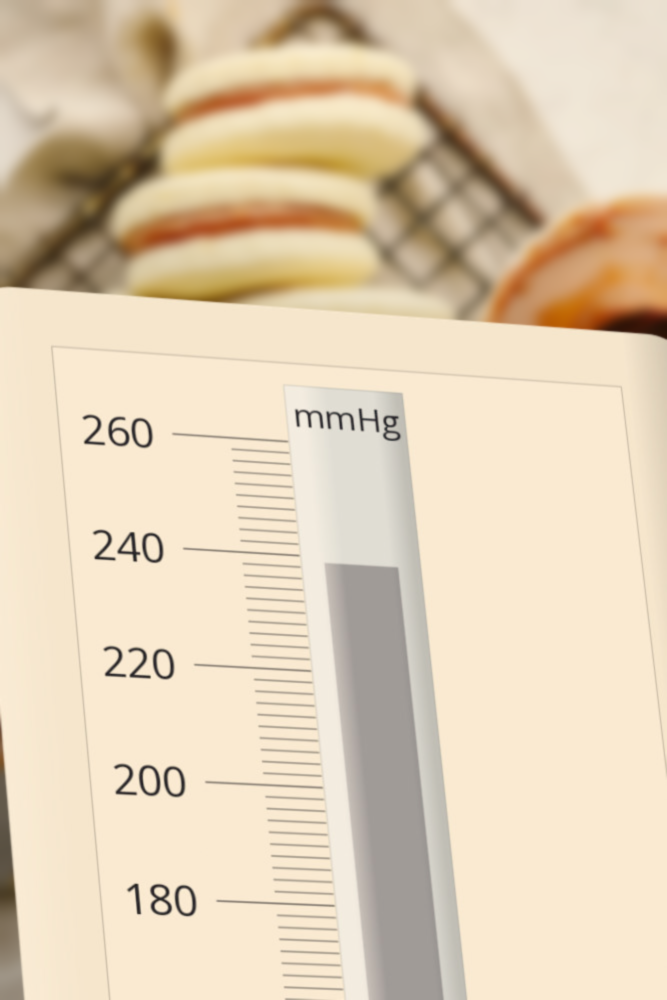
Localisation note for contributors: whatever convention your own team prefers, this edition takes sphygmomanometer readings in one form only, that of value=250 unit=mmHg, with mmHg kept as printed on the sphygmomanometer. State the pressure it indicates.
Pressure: value=239 unit=mmHg
